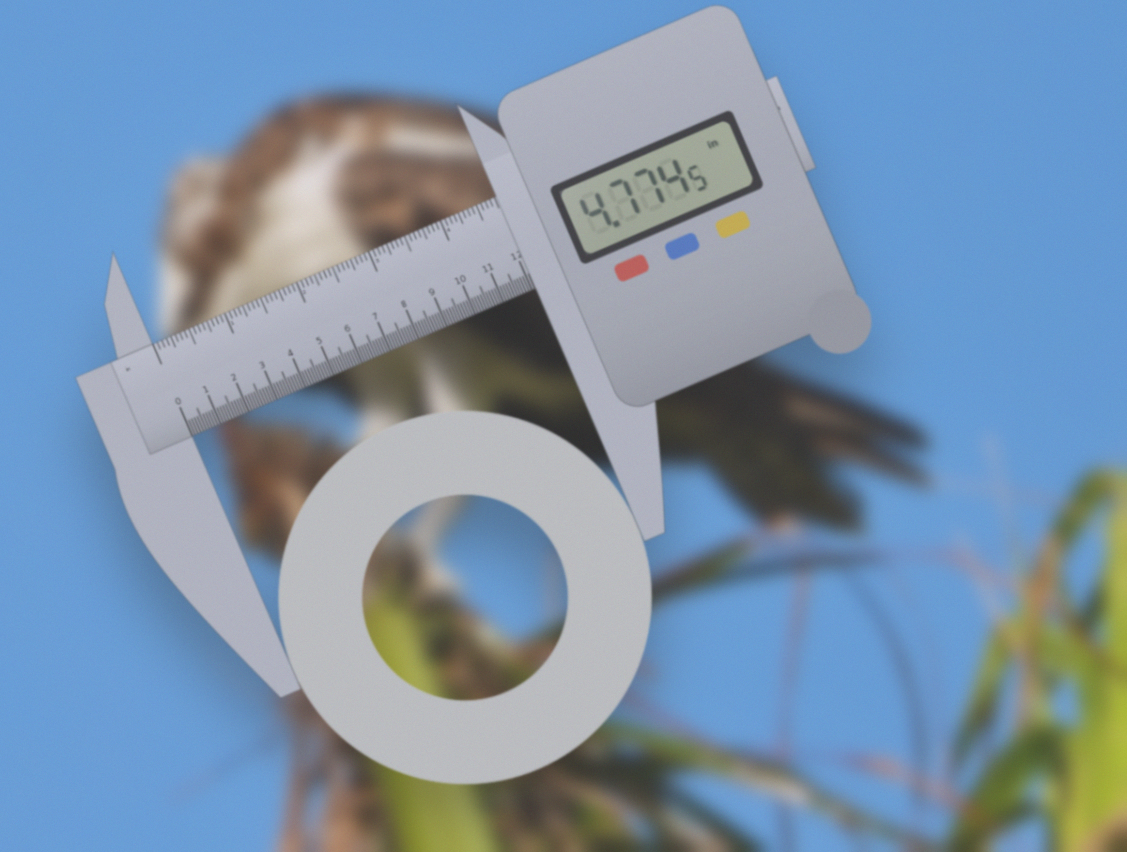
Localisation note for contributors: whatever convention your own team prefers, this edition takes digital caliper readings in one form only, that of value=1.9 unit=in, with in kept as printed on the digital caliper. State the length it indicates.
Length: value=4.7745 unit=in
